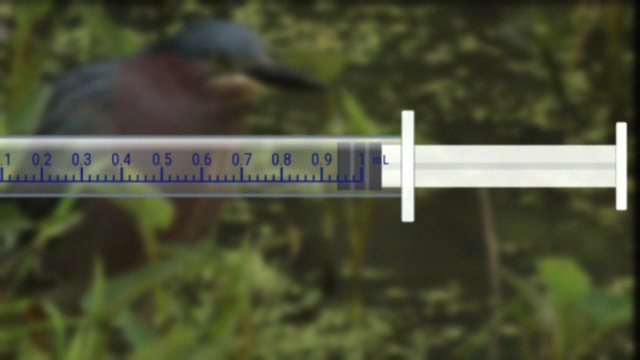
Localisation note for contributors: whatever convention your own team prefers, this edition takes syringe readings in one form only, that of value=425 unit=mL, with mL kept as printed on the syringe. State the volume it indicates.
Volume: value=0.94 unit=mL
